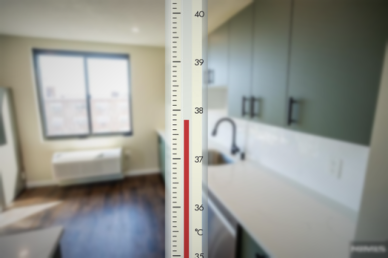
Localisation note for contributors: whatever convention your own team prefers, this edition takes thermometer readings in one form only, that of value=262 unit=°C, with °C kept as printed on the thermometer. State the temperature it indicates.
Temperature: value=37.8 unit=°C
